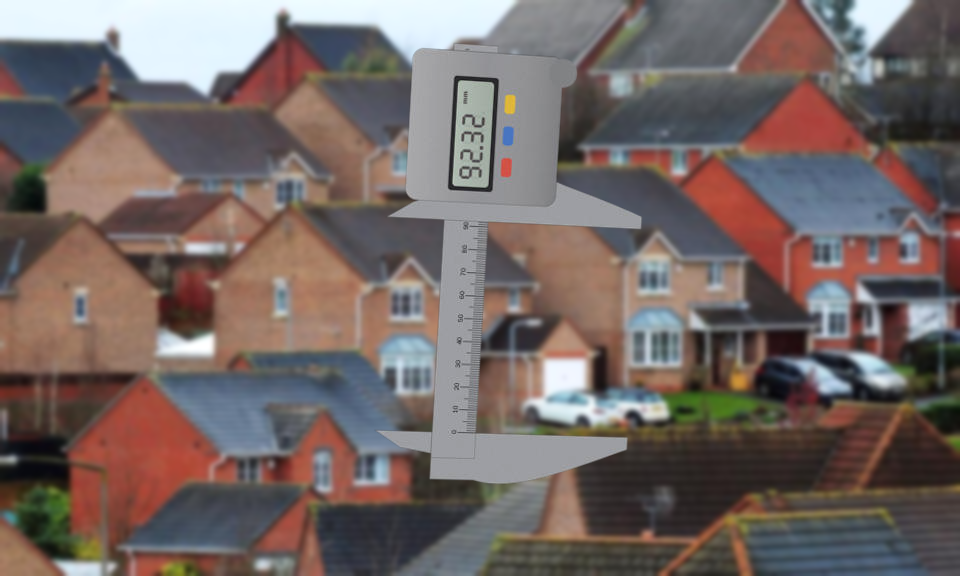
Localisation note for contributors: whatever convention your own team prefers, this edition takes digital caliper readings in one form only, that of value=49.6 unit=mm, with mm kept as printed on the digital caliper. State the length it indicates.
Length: value=92.32 unit=mm
